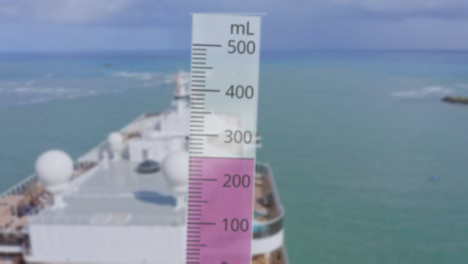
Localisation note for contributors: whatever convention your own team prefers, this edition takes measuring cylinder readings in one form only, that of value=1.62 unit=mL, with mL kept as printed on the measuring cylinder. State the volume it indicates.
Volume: value=250 unit=mL
